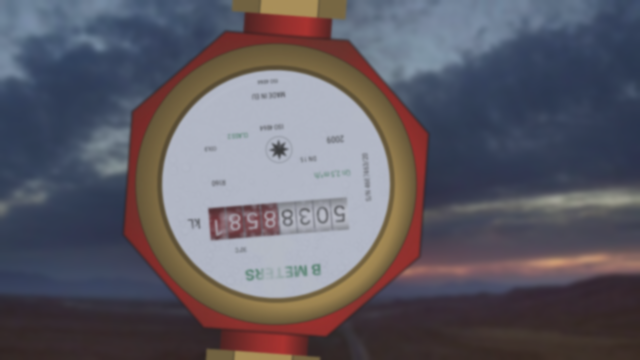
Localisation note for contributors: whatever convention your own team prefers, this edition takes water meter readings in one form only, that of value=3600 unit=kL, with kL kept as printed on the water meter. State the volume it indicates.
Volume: value=5038.8581 unit=kL
